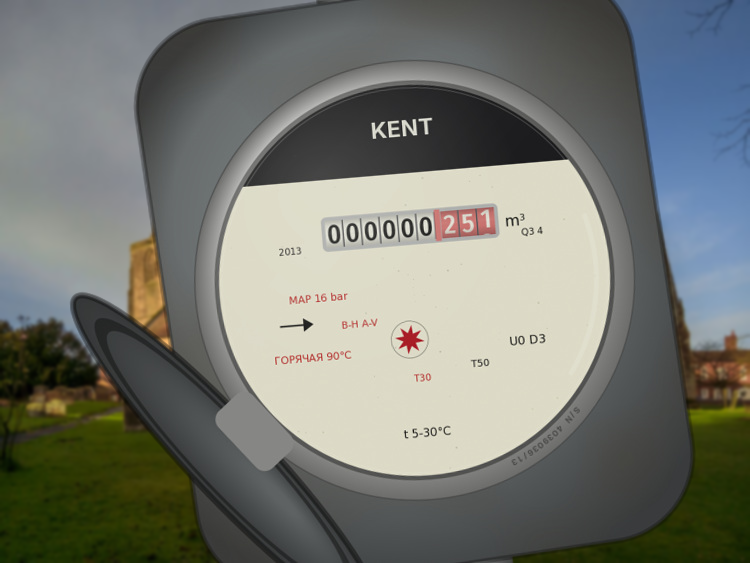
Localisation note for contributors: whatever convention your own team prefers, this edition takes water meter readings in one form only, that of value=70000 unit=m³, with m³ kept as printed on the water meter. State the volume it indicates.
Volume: value=0.251 unit=m³
